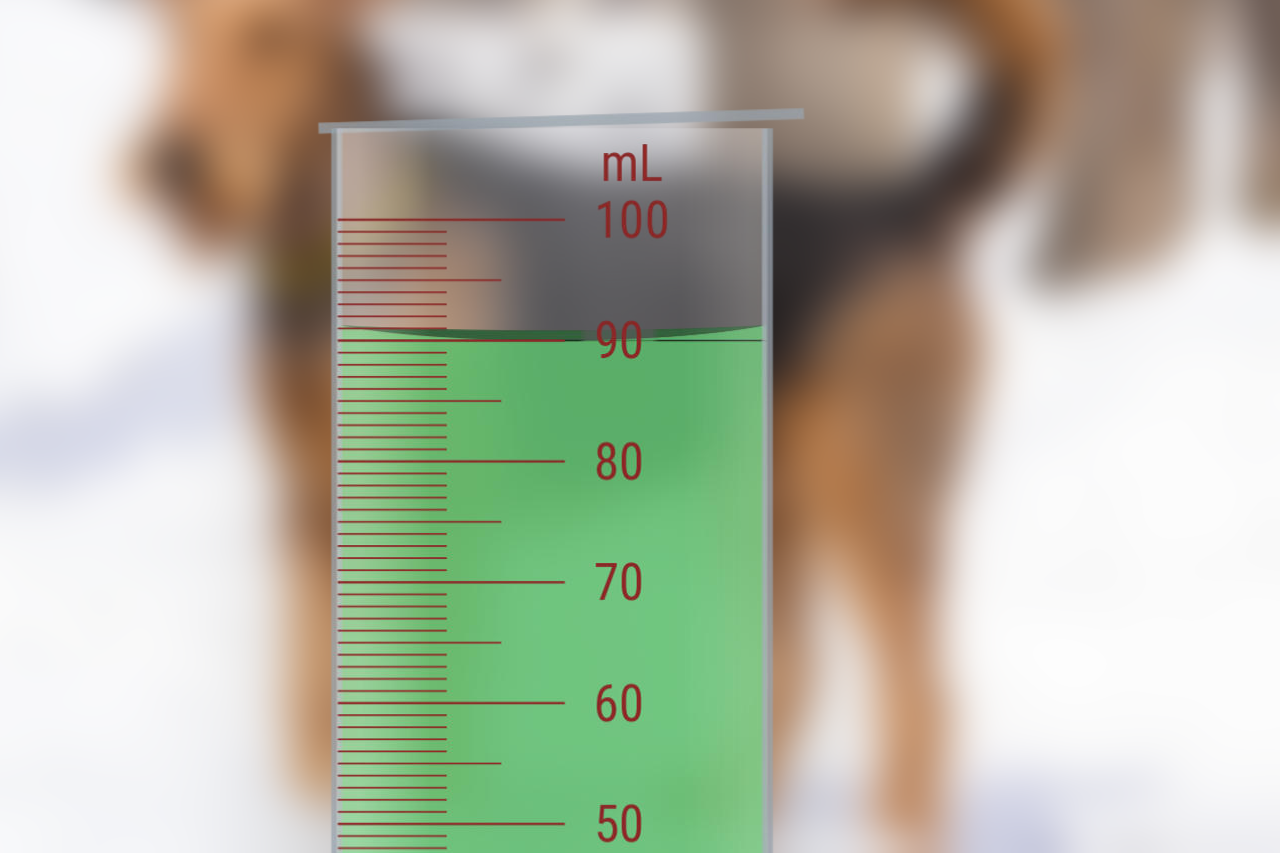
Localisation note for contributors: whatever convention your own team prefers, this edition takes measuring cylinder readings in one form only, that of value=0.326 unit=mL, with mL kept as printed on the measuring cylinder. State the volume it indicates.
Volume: value=90 unit=mL
